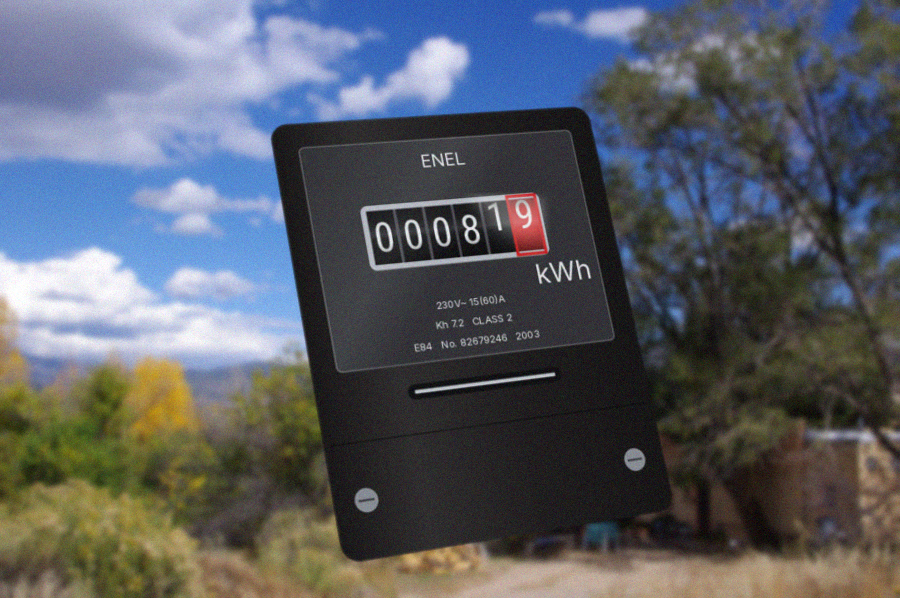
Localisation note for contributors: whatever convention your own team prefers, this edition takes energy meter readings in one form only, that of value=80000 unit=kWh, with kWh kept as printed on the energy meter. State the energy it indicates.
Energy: value=81.9 unit=kWh
